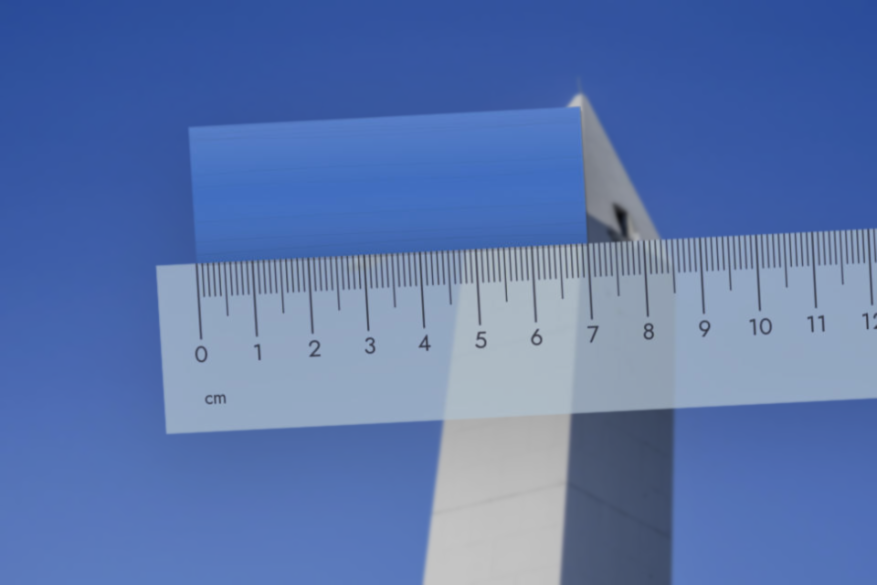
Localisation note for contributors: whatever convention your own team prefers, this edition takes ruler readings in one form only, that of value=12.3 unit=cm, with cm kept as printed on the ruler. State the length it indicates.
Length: value=7 unit=cm
